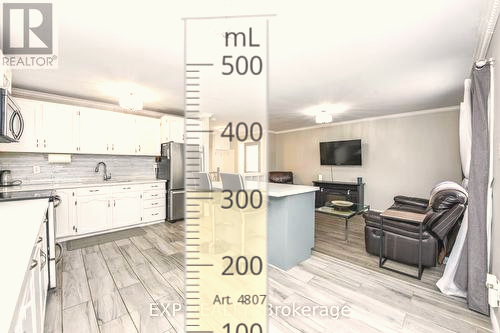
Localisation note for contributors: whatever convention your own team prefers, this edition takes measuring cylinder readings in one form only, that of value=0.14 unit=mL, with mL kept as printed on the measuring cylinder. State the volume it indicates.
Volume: value=310 unit=mL
